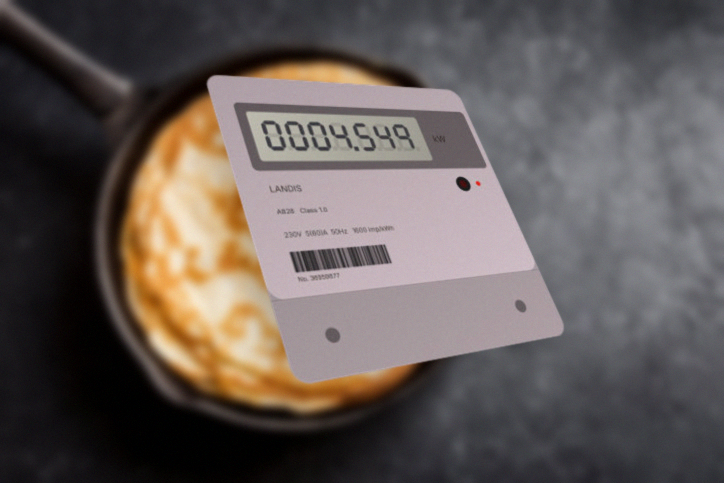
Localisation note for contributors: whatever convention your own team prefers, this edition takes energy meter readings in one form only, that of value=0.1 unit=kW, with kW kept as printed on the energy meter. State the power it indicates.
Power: value=4.549 unit=kW
